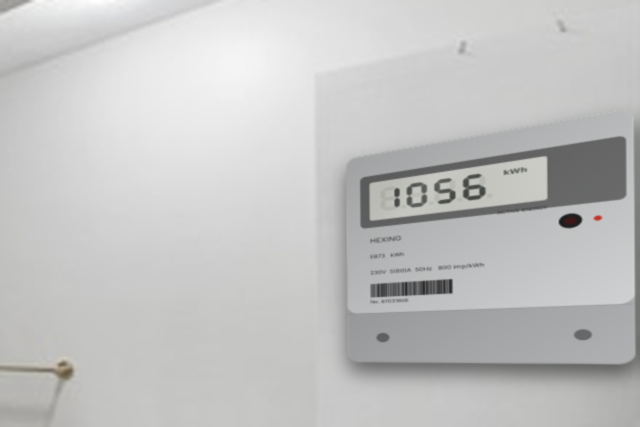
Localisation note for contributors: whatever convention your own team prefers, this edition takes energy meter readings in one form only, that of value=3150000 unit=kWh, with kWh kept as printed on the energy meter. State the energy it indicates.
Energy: value=1056 unit=kWh
